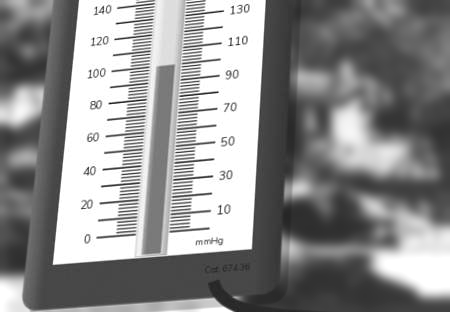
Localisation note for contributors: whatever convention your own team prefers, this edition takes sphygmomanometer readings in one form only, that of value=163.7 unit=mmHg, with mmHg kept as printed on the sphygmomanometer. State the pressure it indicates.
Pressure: value=100 unit=mmHg
